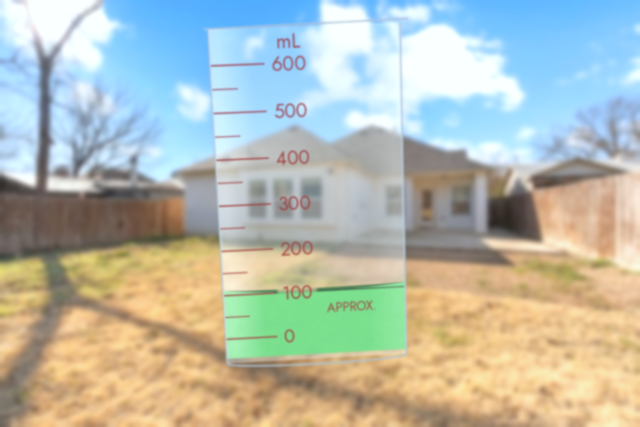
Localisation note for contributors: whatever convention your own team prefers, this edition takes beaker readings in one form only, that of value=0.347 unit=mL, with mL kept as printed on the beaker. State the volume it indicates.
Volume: value=100 unit=mL
